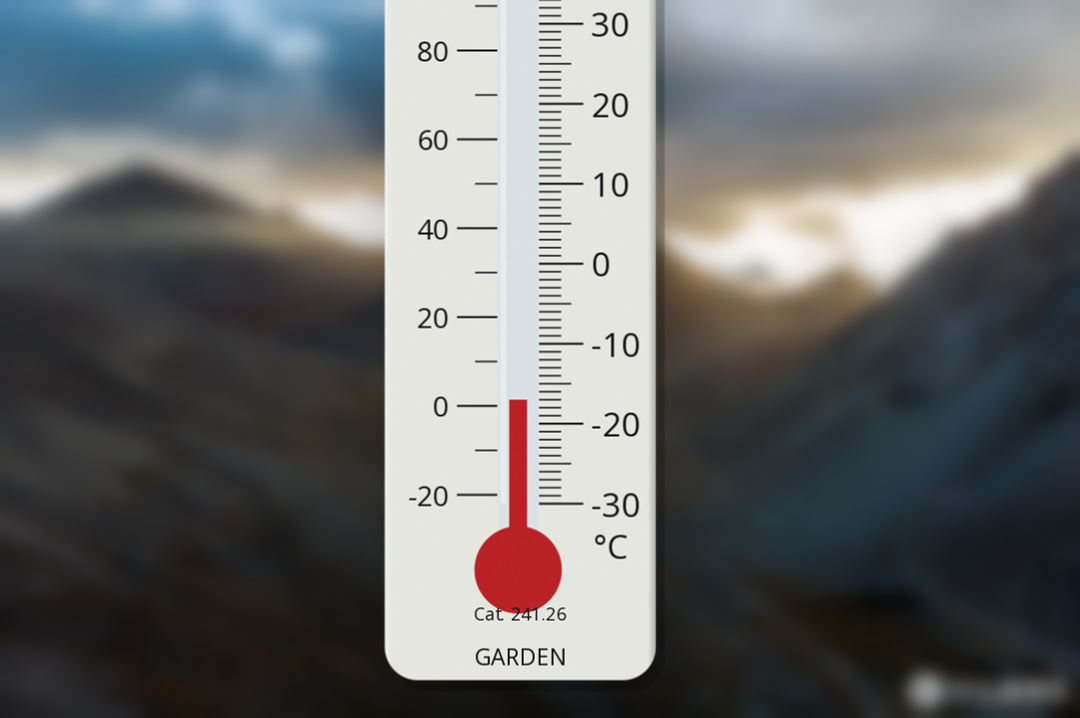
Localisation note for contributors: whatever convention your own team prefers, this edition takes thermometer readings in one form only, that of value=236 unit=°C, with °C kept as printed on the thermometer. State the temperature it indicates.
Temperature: value=-17 unit=°C
